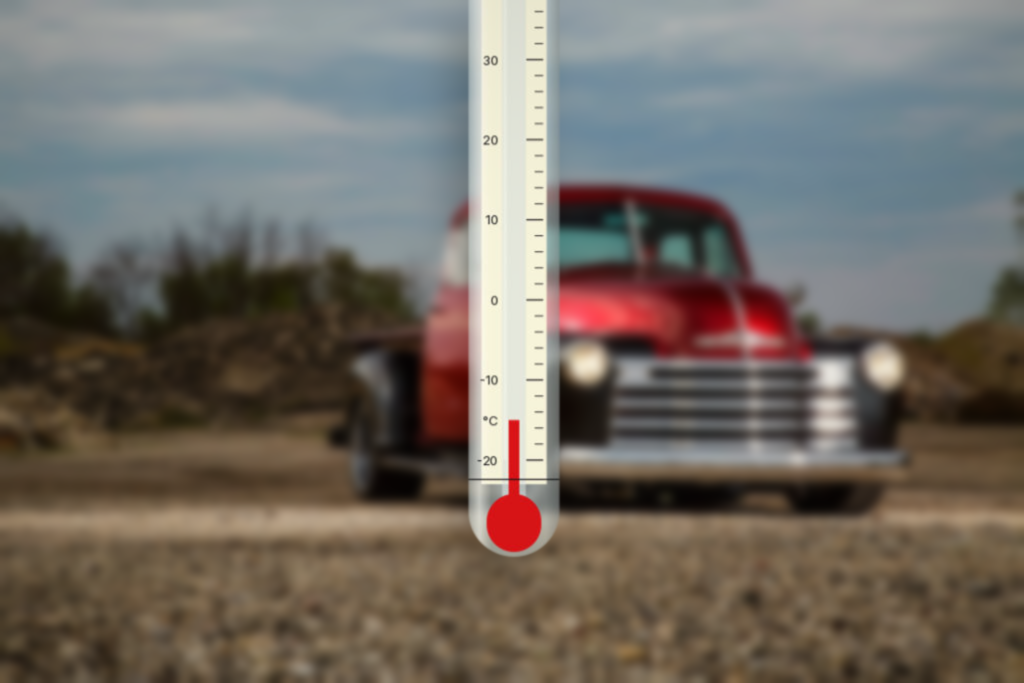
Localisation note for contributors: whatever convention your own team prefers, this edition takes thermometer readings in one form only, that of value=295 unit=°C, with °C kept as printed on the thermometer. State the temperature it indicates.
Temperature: value=-15 unit=°C
